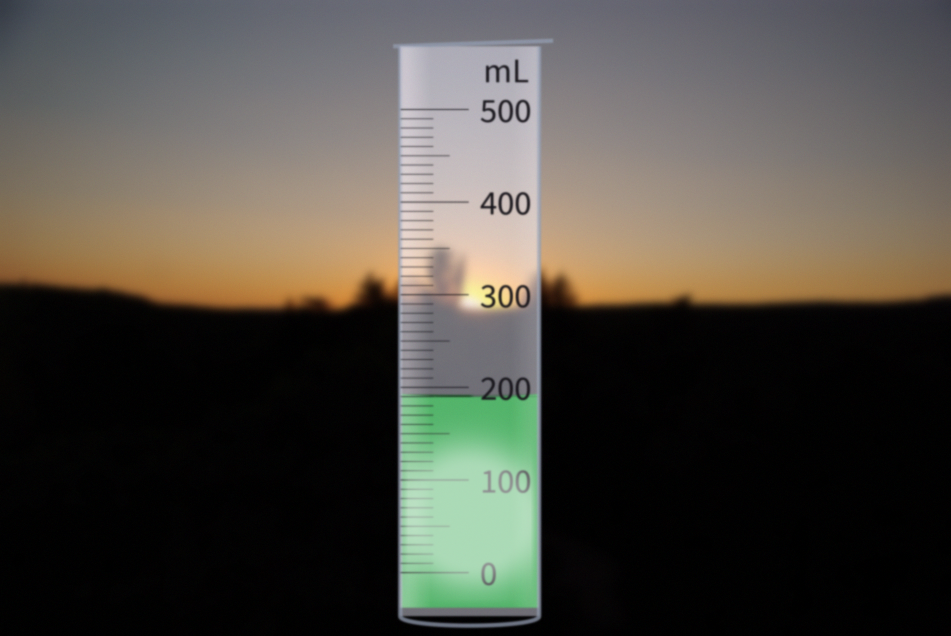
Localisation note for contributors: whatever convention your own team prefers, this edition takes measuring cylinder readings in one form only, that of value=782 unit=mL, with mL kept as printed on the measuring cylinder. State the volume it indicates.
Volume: value=190 unit=mL
